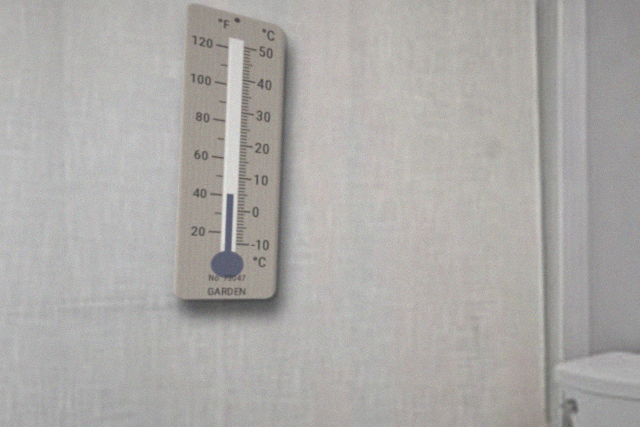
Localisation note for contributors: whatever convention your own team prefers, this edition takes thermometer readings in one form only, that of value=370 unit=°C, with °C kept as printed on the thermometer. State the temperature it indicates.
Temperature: value=5 unit=°C
